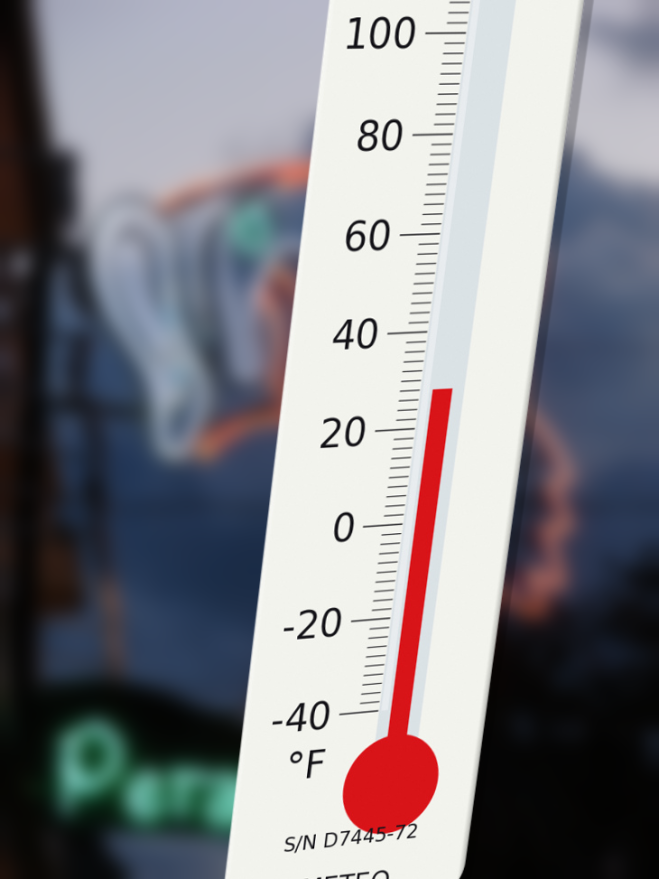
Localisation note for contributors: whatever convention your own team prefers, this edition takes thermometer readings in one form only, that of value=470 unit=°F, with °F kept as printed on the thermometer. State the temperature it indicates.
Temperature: value=28 unit=°F
